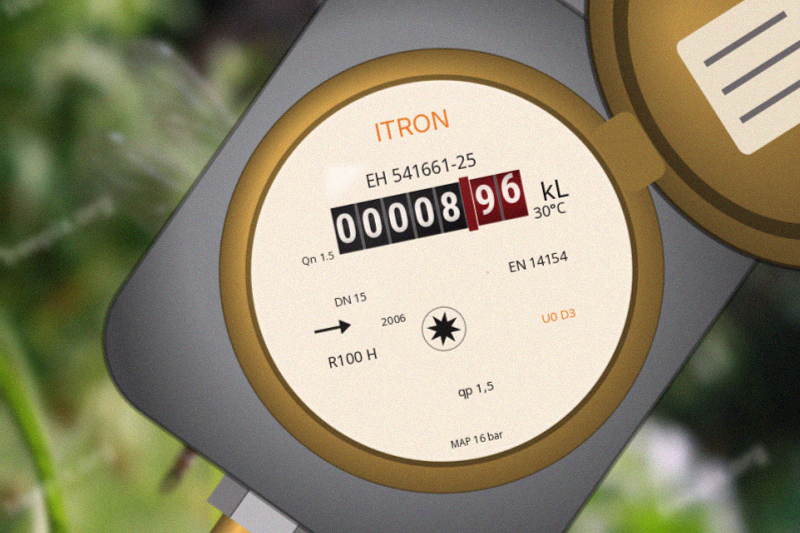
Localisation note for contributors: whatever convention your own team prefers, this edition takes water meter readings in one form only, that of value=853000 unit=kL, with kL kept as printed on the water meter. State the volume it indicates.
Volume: value=8.96 unit=kL
